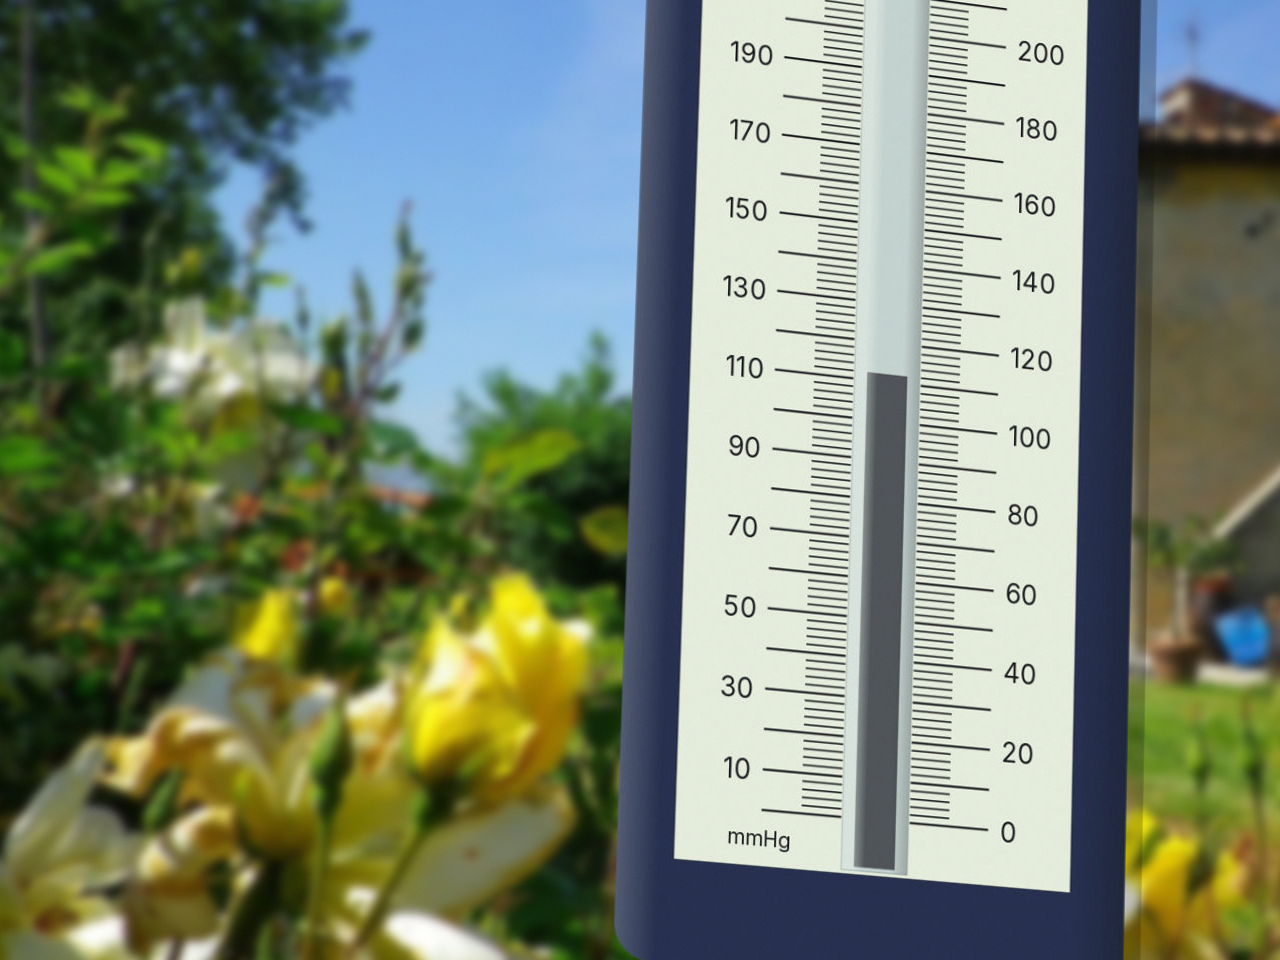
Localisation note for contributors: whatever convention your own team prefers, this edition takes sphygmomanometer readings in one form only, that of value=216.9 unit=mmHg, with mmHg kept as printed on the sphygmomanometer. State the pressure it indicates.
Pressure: value=112 unit=mmHg
